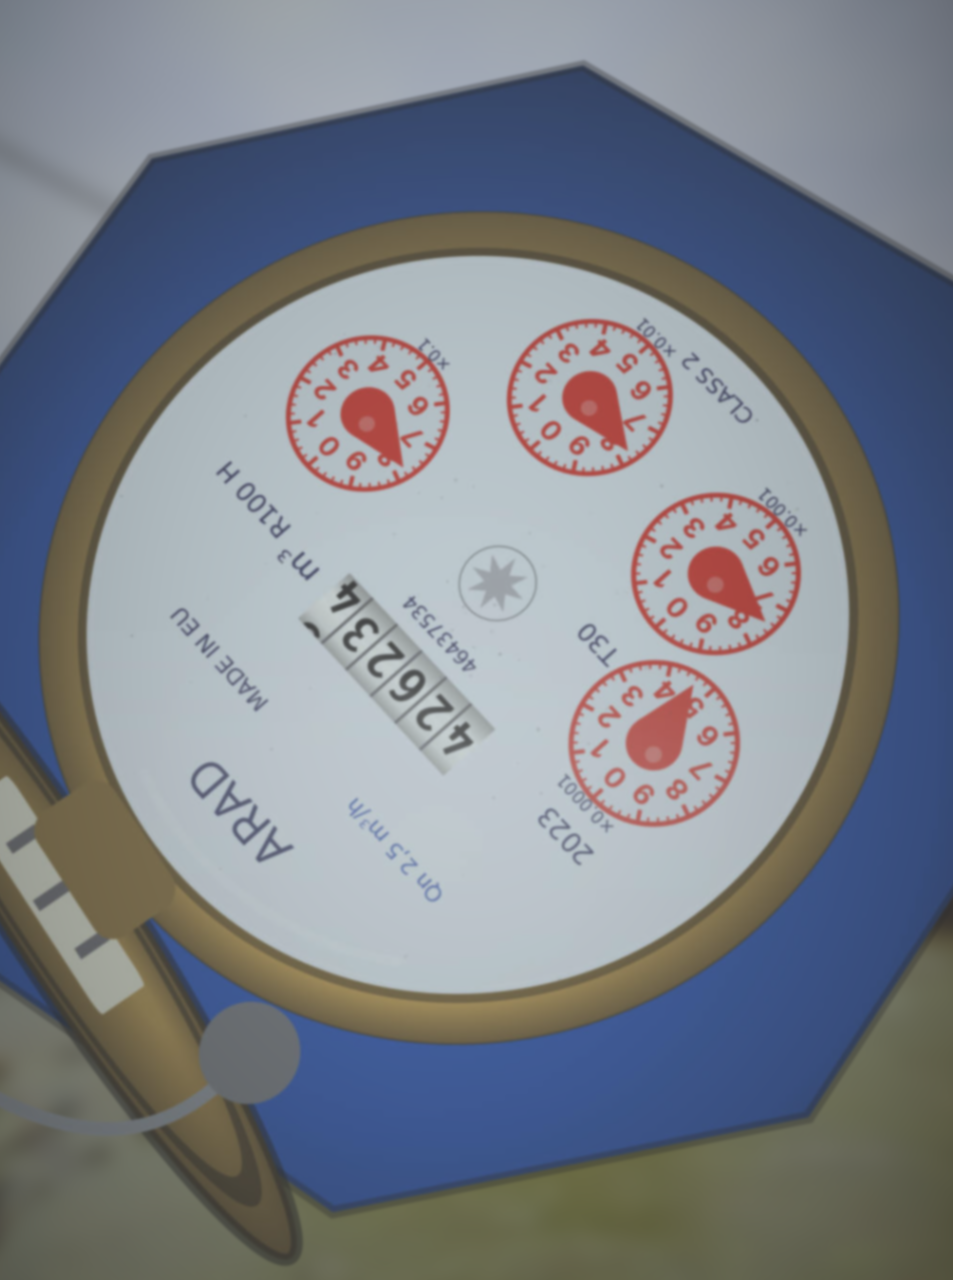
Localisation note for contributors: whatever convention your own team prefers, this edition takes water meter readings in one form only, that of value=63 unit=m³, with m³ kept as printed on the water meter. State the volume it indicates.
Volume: value=426233.7774 unit=m³
